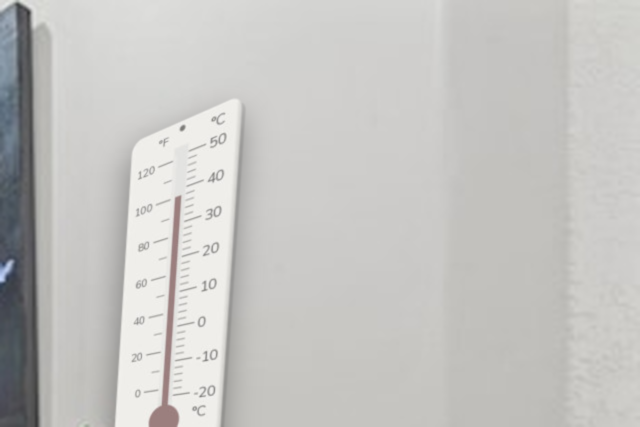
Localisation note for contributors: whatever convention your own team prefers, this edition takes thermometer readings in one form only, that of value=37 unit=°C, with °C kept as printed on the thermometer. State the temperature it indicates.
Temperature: value=38 unit=°C
